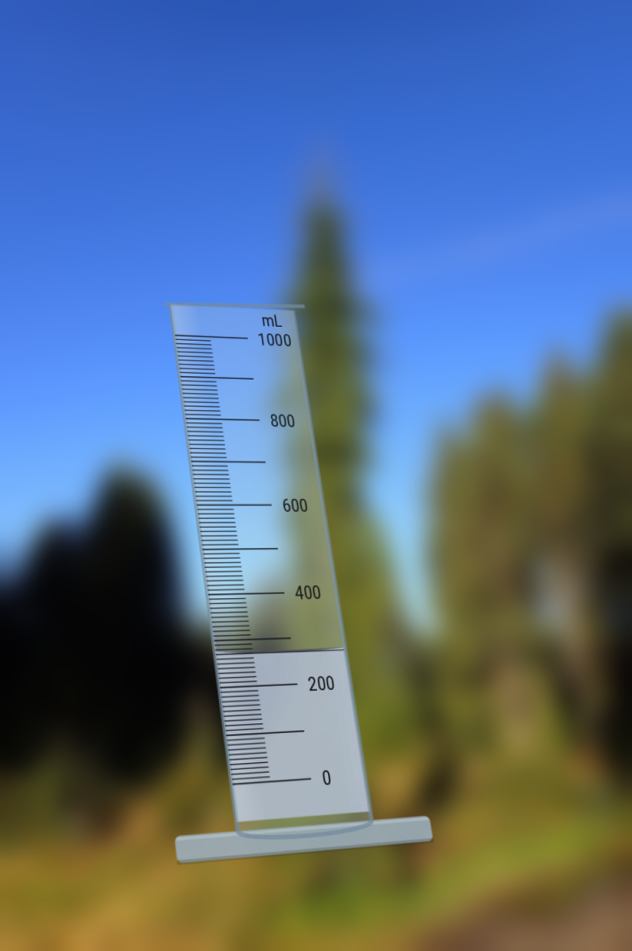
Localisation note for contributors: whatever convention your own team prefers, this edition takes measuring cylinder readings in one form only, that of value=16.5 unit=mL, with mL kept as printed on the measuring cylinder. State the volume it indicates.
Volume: value=270 unit=mL
